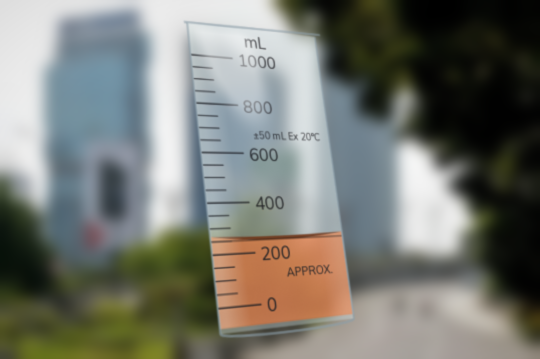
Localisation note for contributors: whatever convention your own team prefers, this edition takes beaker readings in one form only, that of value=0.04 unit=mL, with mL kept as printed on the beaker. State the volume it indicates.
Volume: value=250 unit=mL
